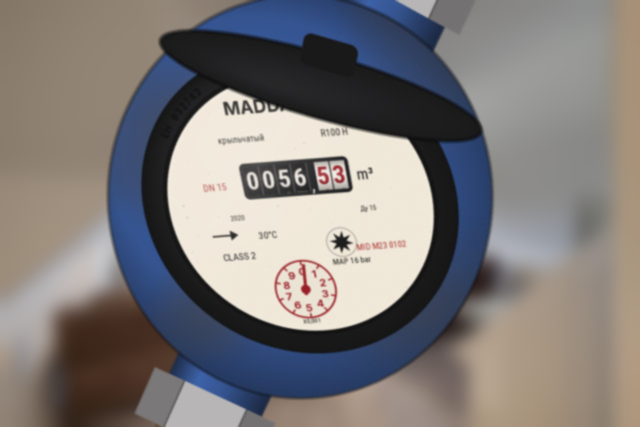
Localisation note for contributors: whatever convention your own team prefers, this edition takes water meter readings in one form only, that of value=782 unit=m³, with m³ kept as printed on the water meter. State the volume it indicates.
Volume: value=56.530 unit=m³
